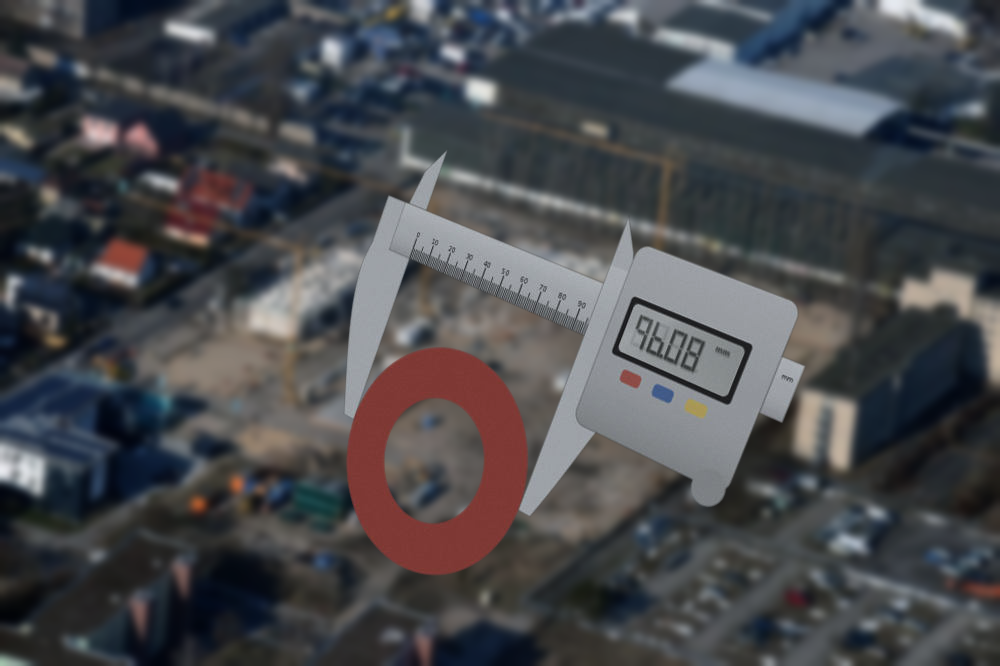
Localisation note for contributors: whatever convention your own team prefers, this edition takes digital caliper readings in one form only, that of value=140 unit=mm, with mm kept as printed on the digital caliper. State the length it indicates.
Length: value=96.08 unit=mm
